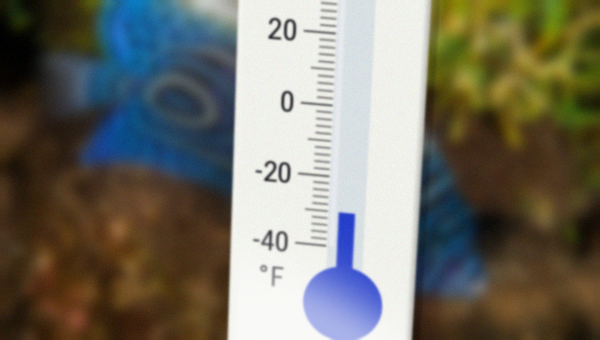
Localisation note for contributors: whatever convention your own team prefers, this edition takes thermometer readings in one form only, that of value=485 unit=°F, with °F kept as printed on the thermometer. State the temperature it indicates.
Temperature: value=-30 unit=°F
